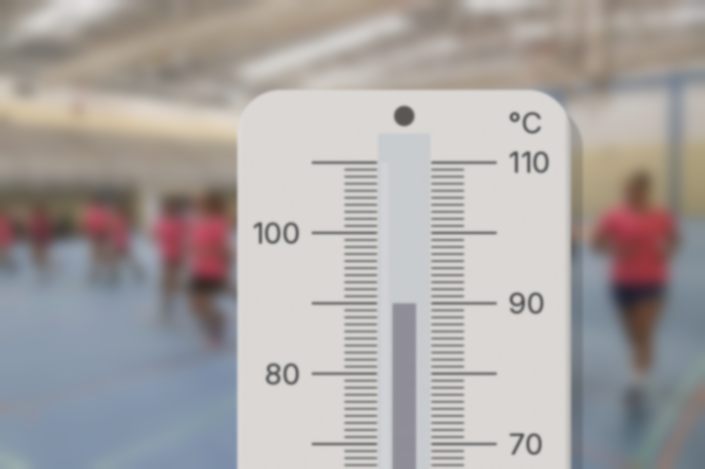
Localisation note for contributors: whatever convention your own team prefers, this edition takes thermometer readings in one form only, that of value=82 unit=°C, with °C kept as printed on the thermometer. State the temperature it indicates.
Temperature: value=90 unit=°C
